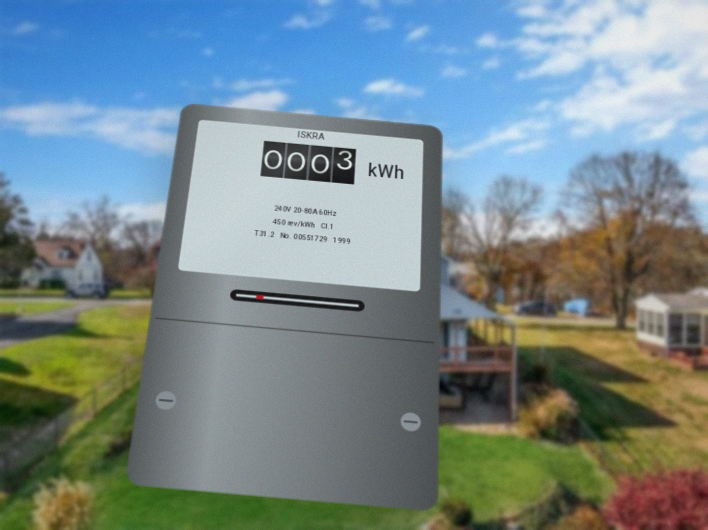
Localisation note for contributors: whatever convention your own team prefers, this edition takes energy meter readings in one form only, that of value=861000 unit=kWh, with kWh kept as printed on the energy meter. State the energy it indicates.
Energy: value=3 unit=kWh
